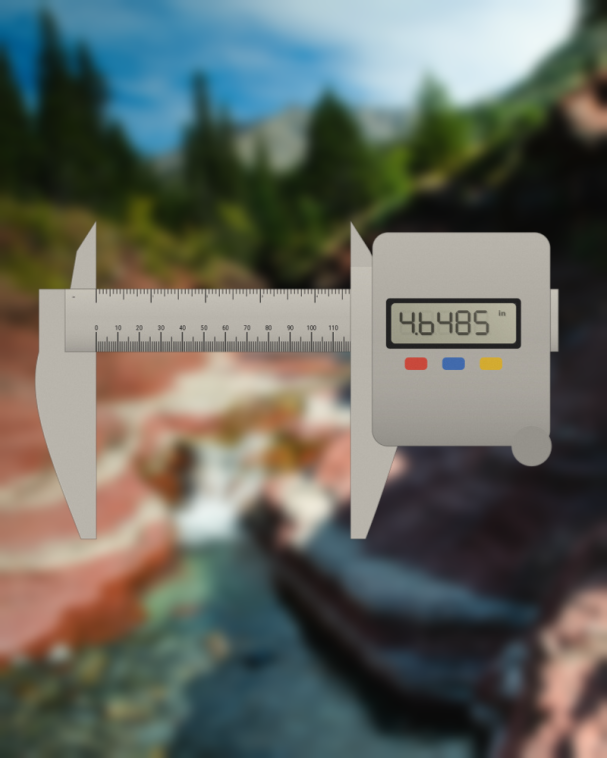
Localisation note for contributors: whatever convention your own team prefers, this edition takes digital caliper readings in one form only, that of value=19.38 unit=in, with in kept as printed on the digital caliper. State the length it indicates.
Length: value=4.6485 unit=in
